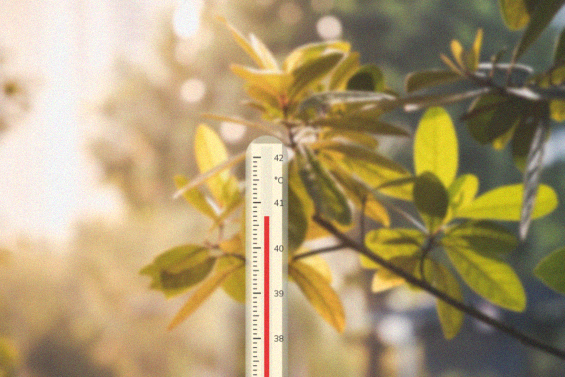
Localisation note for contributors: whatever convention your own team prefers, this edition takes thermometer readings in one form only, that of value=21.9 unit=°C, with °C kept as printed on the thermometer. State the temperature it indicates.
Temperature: value=40.7 unit=°C
